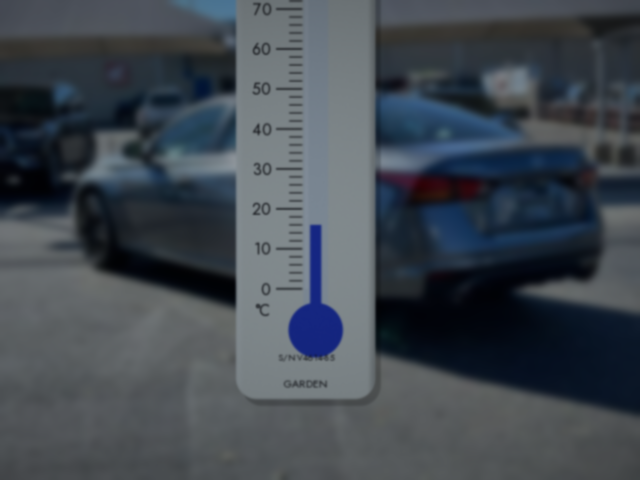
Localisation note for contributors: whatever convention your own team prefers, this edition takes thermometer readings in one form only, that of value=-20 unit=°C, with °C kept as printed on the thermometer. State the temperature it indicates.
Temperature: value=16 unit=°C
